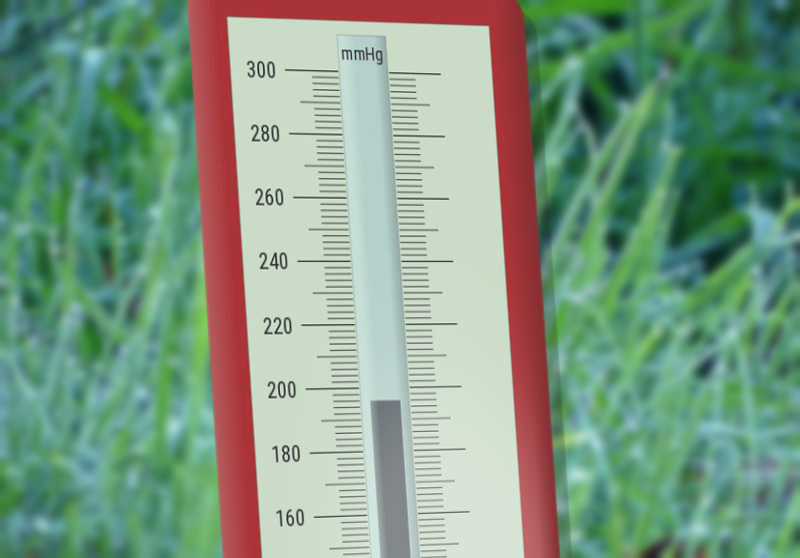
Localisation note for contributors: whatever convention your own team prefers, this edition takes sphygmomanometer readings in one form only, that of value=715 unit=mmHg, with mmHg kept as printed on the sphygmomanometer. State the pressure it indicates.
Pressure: value=196 unit=mmHg
